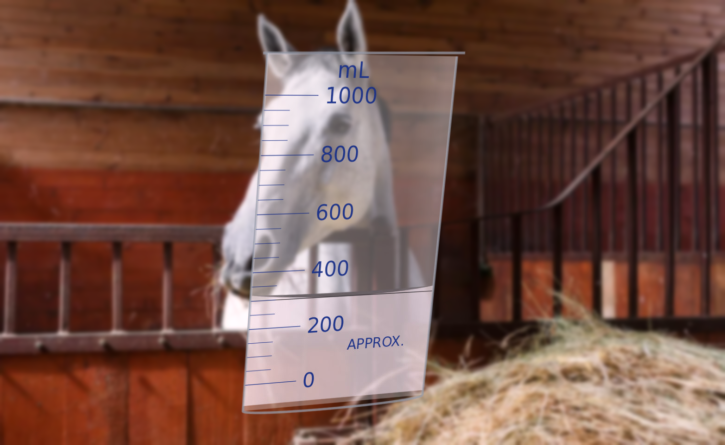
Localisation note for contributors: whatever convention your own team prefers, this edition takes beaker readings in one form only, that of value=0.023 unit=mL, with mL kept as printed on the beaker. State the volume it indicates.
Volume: value=300 unit=mL
